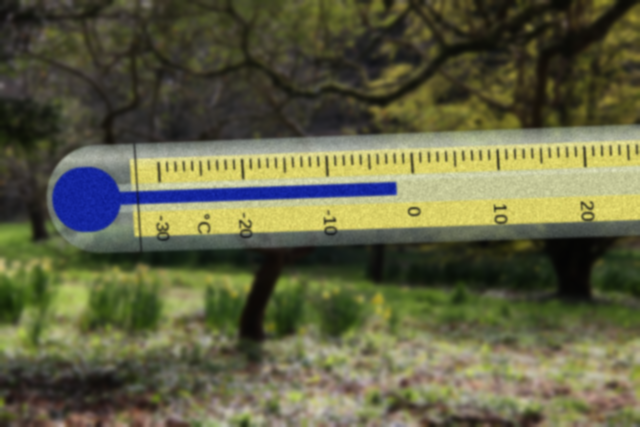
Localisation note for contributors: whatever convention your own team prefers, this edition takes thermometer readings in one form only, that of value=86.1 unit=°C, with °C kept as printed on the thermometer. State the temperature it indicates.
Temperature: value=-2 unit=°C
